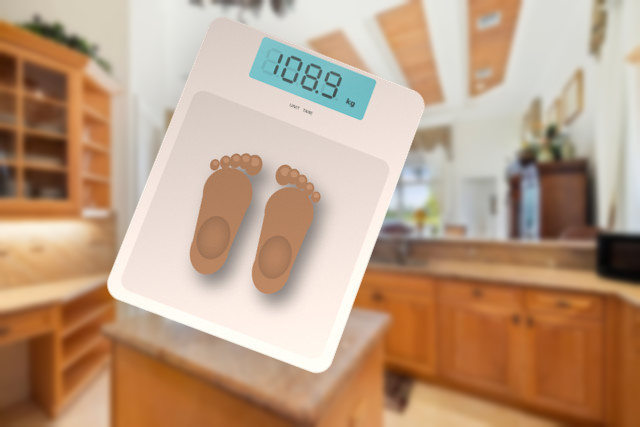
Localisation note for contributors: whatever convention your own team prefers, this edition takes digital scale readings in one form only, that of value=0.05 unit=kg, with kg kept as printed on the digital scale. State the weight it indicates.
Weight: value=108.9 unit=kg
